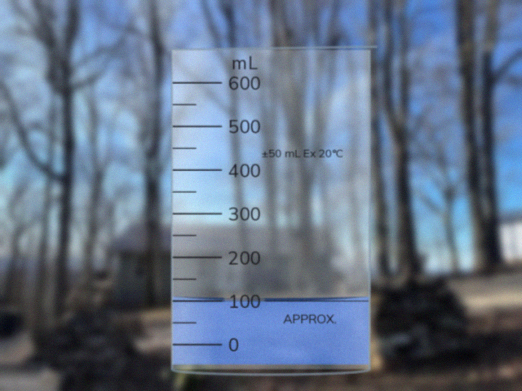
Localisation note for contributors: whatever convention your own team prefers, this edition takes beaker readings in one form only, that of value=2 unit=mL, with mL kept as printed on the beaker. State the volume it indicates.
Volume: value=100 unit=mL
